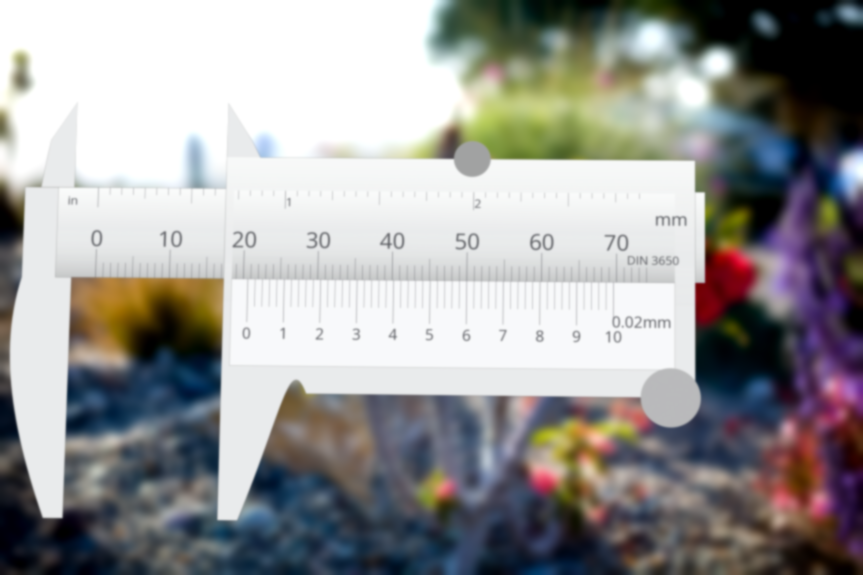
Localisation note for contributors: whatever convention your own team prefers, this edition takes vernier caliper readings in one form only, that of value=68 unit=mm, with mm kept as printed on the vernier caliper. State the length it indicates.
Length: value=20.6 unit=mm
